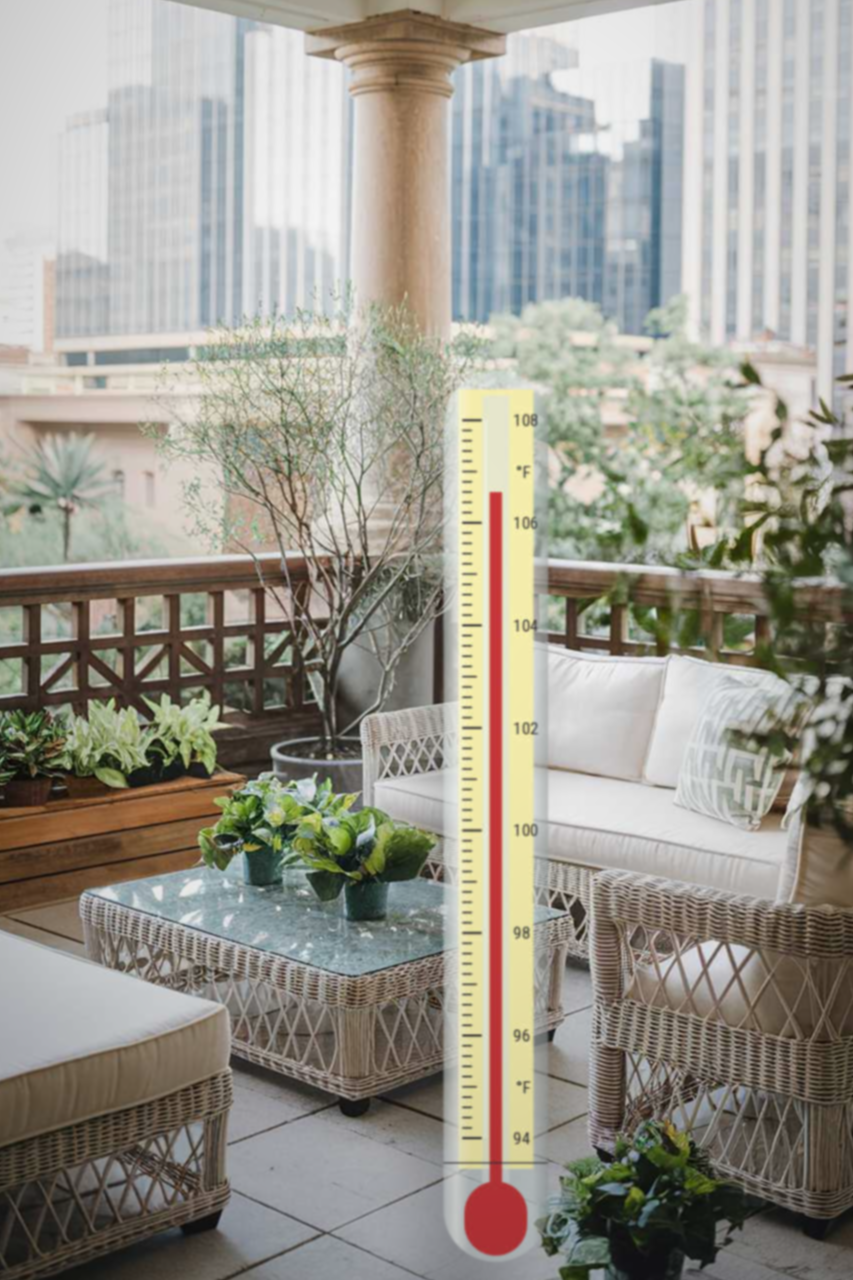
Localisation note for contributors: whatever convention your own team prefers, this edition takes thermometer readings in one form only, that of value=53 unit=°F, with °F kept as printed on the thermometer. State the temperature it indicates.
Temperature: value=106.6 unit=°F
